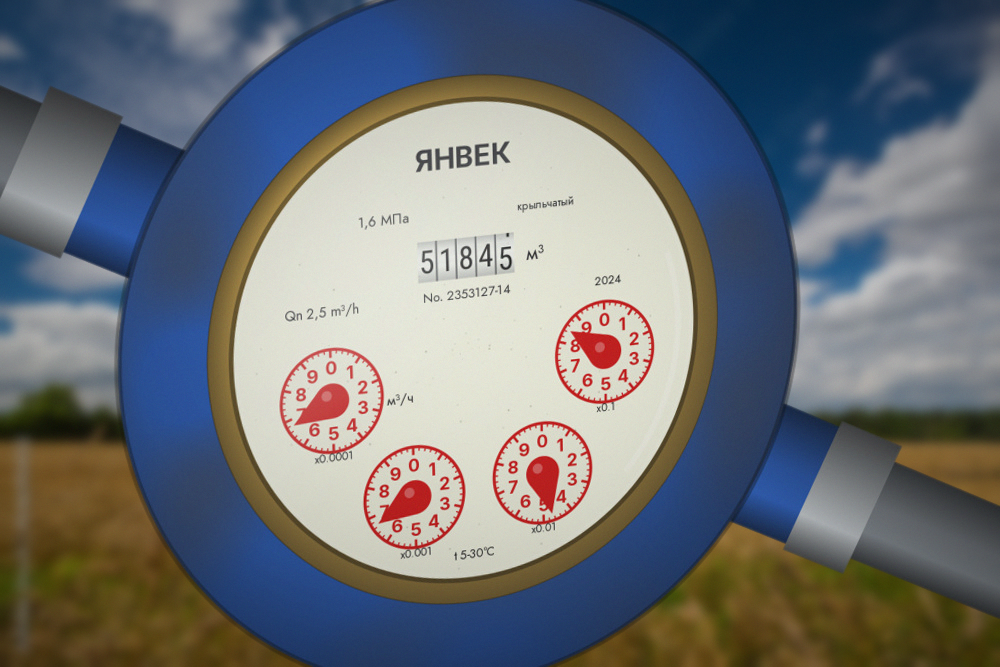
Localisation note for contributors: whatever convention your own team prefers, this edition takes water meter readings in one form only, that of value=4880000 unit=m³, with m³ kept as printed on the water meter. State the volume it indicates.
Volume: value=51844.8466 unit=m³
